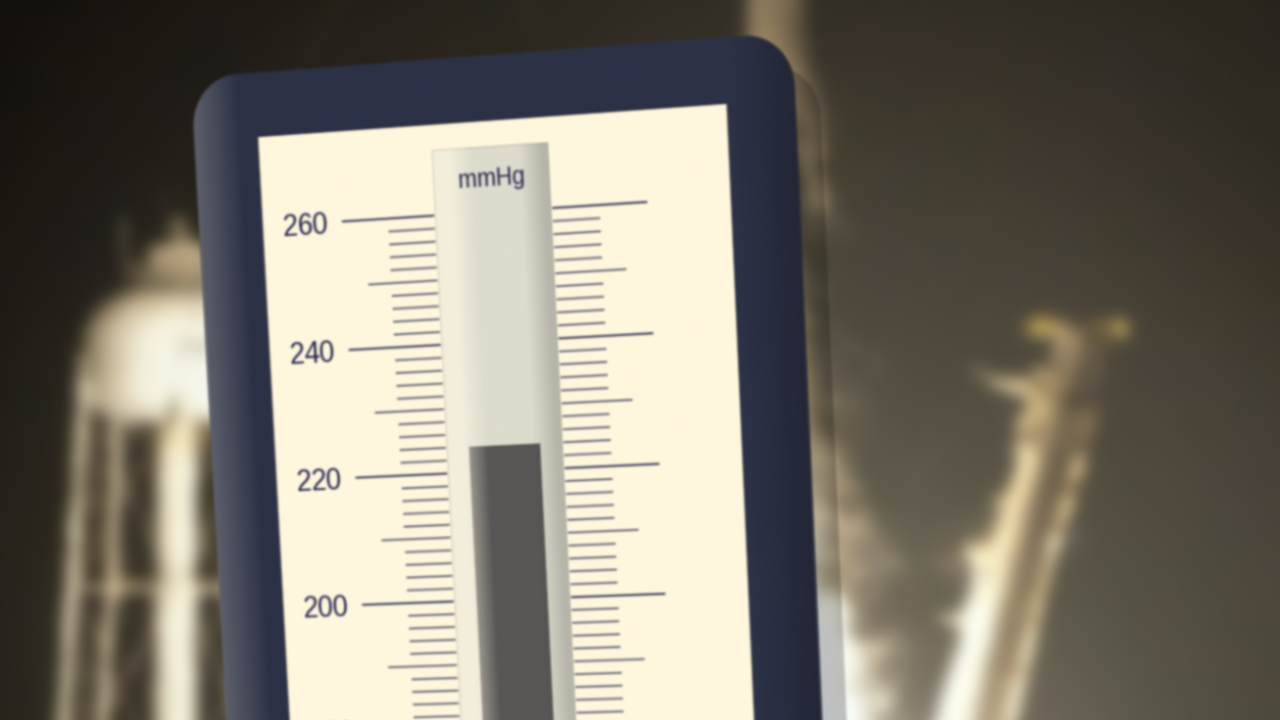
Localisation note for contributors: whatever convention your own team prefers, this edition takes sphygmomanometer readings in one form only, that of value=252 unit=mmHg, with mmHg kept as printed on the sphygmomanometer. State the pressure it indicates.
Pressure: value=224 unit=mmHg
